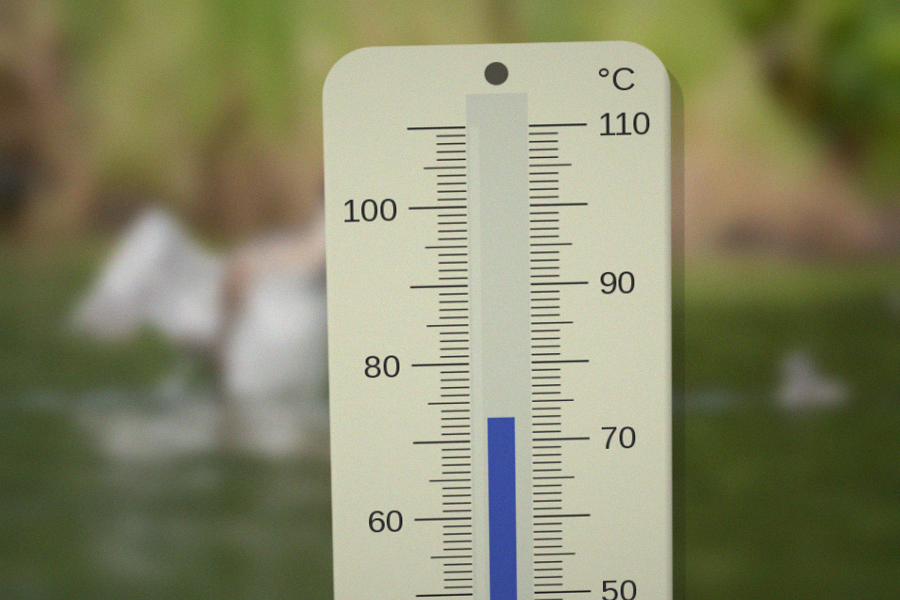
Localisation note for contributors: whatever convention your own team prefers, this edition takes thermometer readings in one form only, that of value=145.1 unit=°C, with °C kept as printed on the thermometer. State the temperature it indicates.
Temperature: value=73 unit=°C
